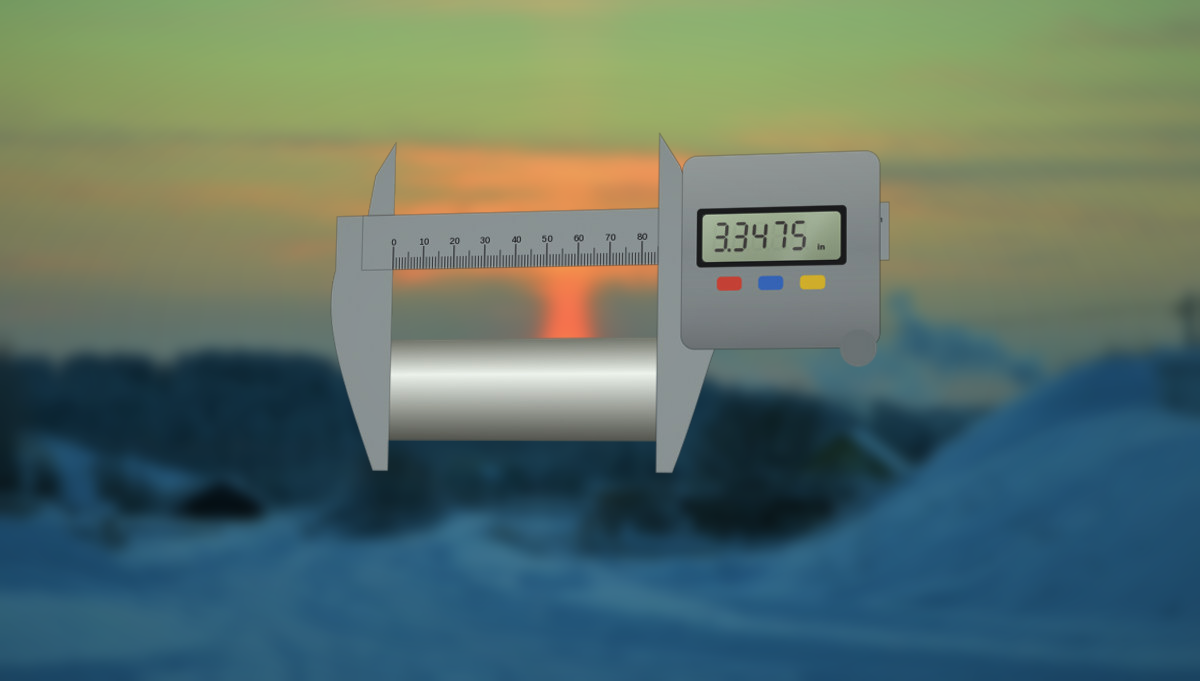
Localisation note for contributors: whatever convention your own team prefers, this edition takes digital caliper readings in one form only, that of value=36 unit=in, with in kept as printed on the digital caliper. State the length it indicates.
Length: value=3.3475 unit=in
